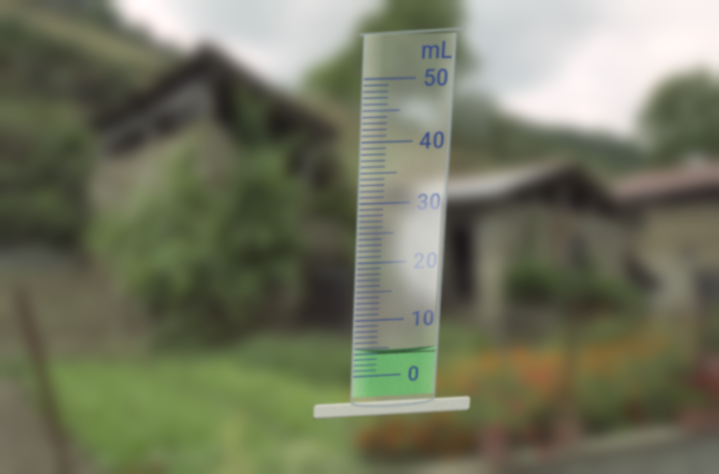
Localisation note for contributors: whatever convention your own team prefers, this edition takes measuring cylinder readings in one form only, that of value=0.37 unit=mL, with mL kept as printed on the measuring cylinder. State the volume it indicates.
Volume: value=4 unit=mL
